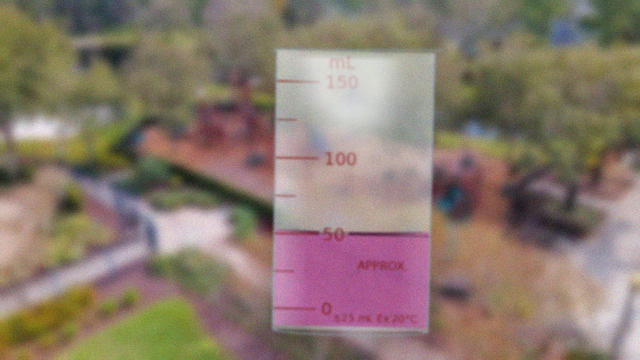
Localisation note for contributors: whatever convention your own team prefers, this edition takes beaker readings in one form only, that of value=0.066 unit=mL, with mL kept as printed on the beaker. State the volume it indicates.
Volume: value=50 unit=mL
